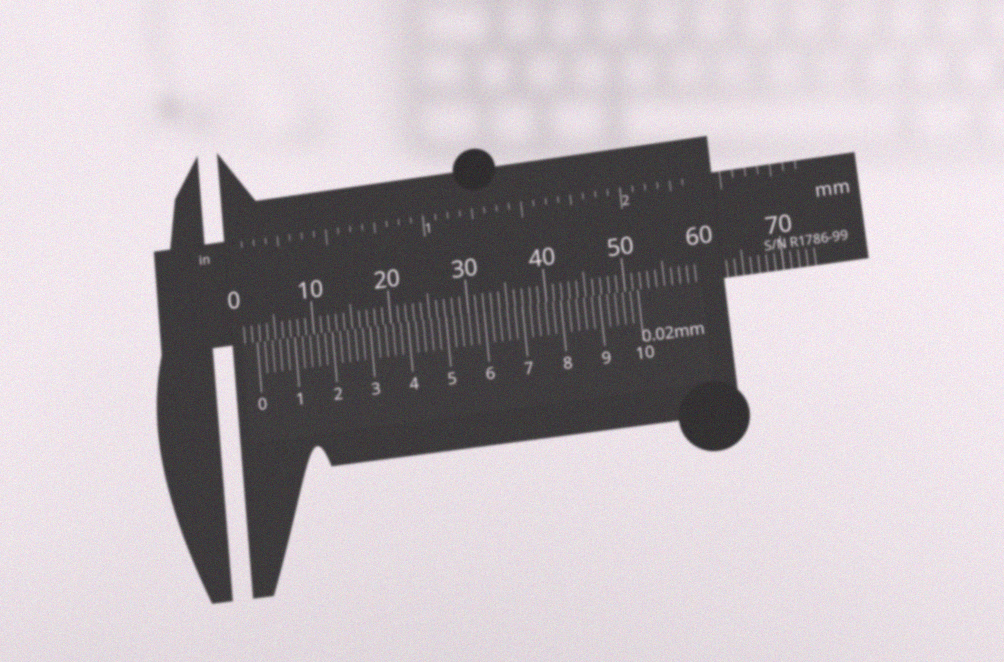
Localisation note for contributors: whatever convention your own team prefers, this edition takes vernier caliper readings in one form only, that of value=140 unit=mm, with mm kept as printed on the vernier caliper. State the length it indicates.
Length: value=2.6 unit=mm
